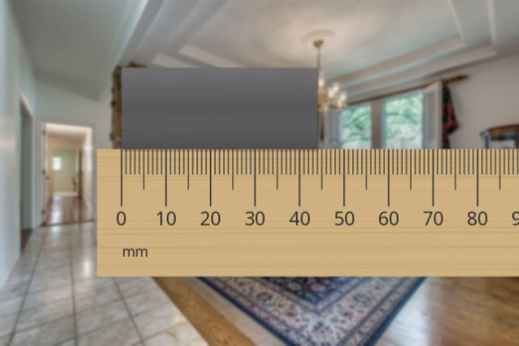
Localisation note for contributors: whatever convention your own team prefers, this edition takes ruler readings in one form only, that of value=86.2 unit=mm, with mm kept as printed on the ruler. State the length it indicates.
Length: value=44 unit=mm
